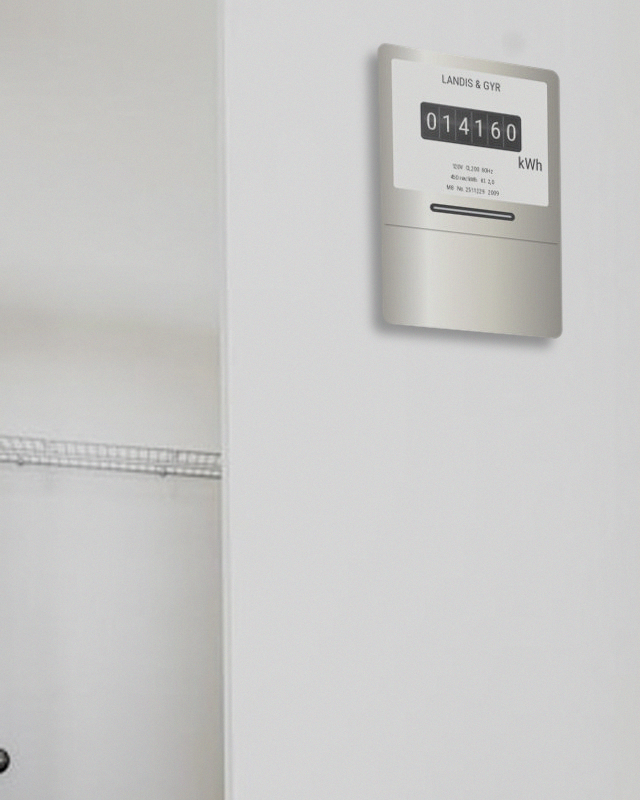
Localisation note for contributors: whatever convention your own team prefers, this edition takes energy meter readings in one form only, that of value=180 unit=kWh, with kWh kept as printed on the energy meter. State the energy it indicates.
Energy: value=14160 unit=kWh
